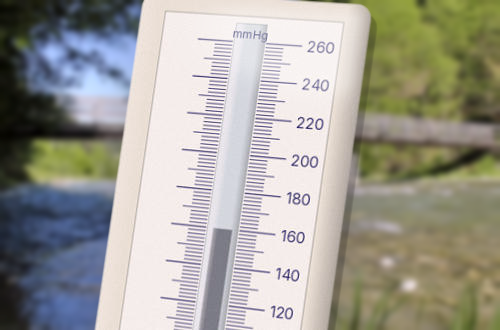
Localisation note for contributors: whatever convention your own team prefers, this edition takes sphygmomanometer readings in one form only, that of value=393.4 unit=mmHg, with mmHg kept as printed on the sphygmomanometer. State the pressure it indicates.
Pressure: value=160 unit=mmHg
